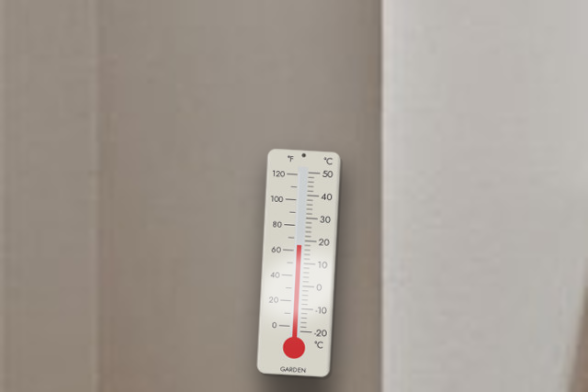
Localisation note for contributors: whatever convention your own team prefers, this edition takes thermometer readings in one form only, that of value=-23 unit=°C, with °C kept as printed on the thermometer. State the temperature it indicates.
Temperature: value=18 unit=°C
